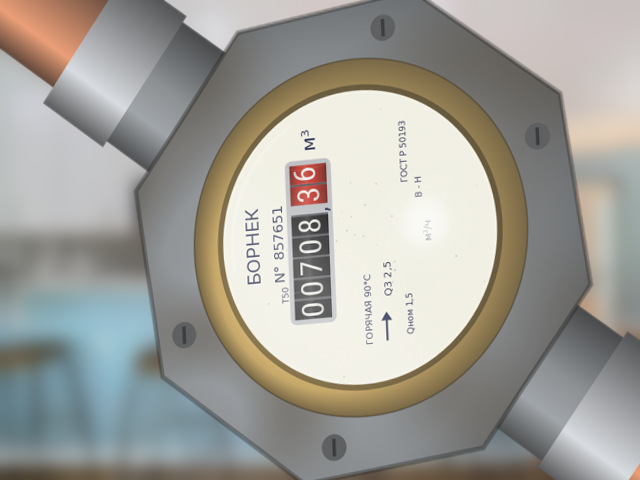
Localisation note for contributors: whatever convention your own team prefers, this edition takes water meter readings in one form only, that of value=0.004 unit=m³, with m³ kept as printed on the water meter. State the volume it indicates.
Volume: value=708.36 unit=m³
